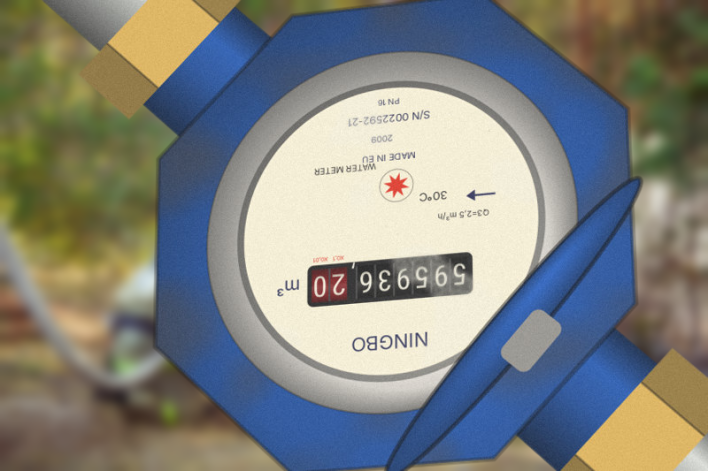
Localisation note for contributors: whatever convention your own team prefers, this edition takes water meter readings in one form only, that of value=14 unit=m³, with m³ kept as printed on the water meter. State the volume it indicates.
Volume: value=595936.20 unit=m³
